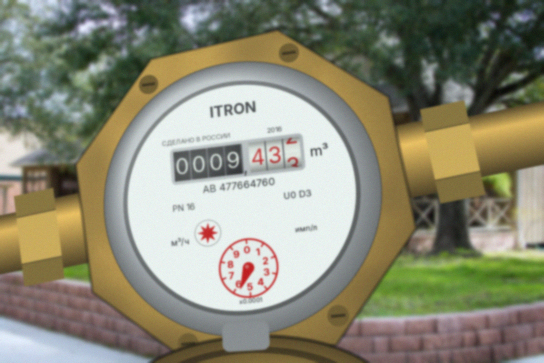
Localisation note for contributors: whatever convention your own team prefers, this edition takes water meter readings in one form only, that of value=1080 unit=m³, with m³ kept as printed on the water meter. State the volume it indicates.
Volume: value=9.4325 unit=m³
